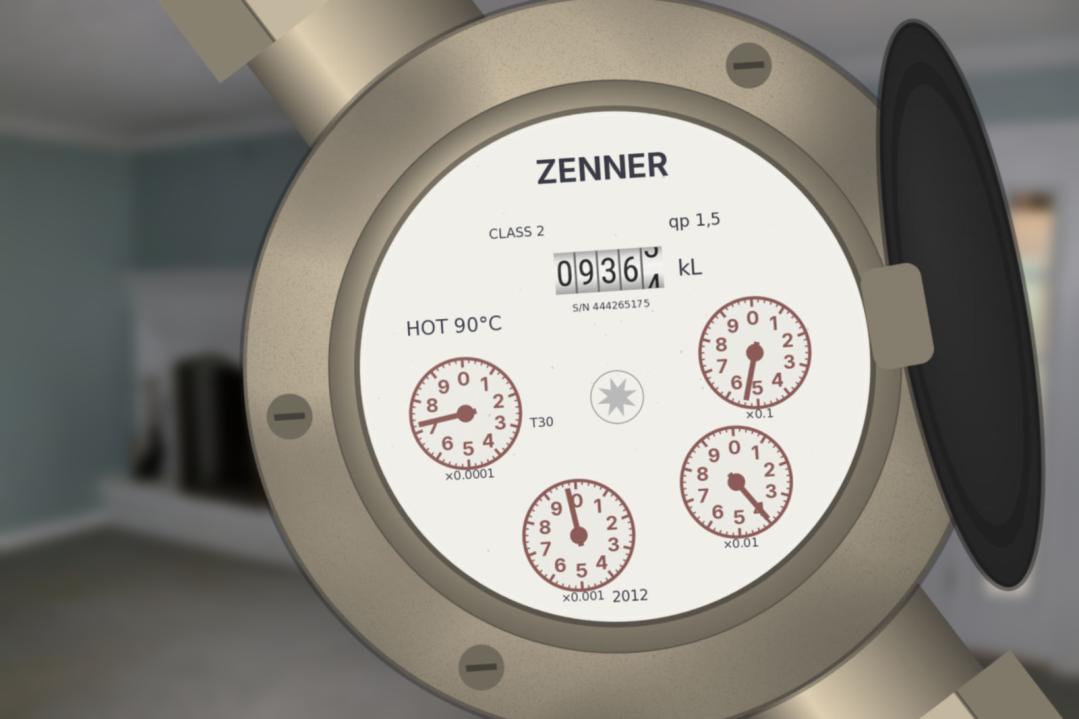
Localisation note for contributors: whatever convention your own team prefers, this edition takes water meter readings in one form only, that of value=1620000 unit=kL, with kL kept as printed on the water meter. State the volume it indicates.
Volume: value=9363.5397 unit=kL
